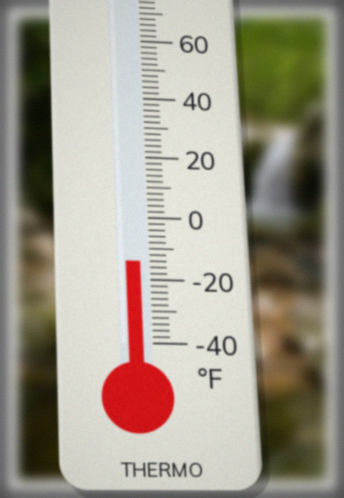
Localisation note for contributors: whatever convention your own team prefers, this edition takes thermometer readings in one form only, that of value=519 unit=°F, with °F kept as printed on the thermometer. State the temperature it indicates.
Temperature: value=-14 unit=°F
